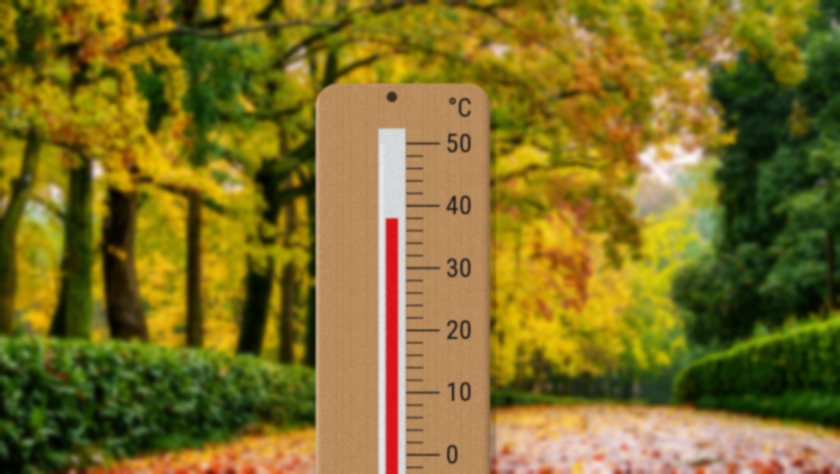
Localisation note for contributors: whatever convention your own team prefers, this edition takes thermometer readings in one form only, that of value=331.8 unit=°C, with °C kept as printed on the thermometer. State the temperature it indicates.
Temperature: value=38 unit=°C
